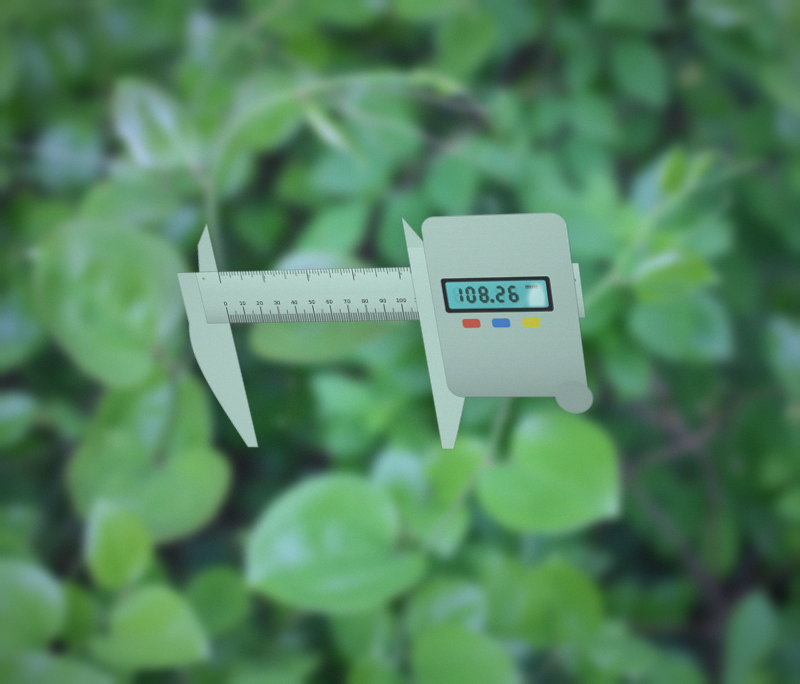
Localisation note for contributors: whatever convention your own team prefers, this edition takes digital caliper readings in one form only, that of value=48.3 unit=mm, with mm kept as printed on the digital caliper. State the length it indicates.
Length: value=108.26 unit=mm
